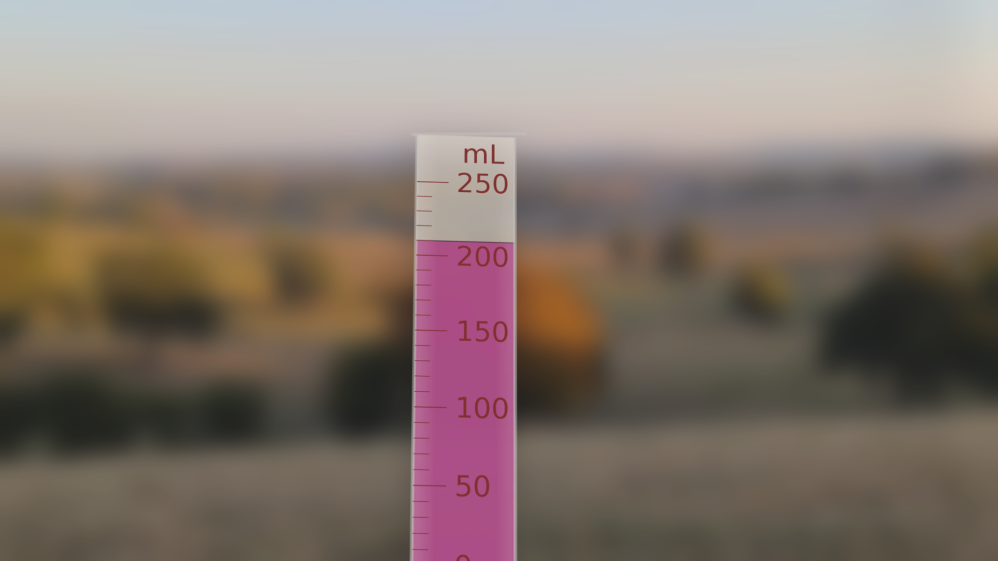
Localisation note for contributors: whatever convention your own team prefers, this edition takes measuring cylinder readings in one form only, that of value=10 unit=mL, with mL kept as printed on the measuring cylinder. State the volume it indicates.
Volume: value=210 unit=mL
